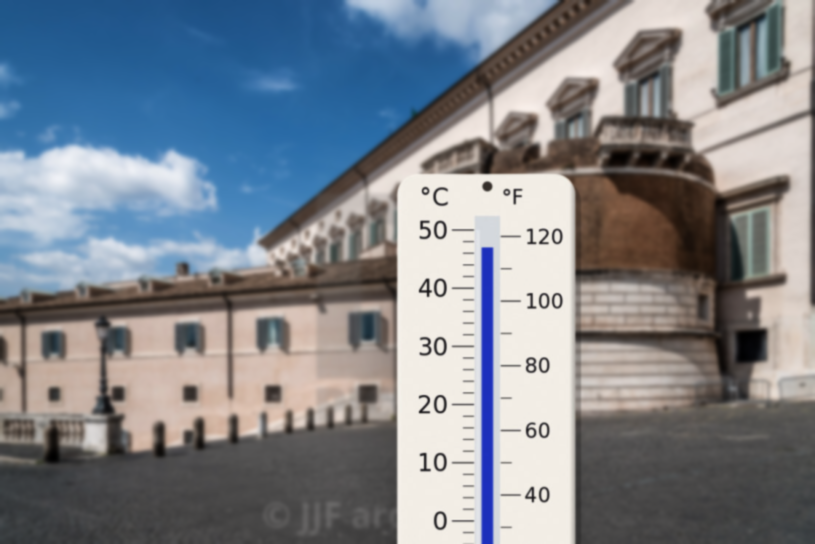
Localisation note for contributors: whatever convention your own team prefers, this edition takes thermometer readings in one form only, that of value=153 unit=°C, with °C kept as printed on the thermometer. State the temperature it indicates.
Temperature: value=47 unit=°C
